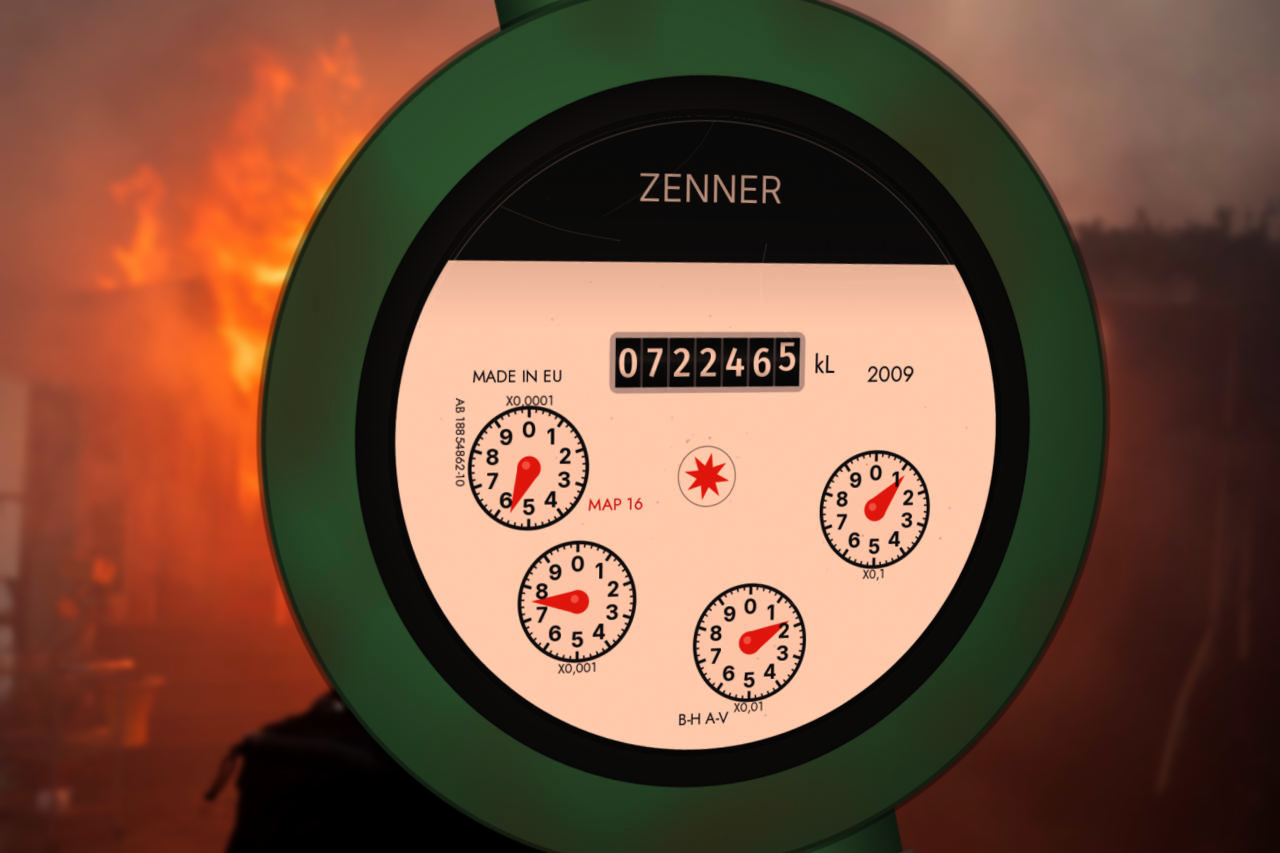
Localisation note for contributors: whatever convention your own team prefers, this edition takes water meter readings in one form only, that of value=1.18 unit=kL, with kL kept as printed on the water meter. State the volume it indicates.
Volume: value=722465.1175 unit=kL
